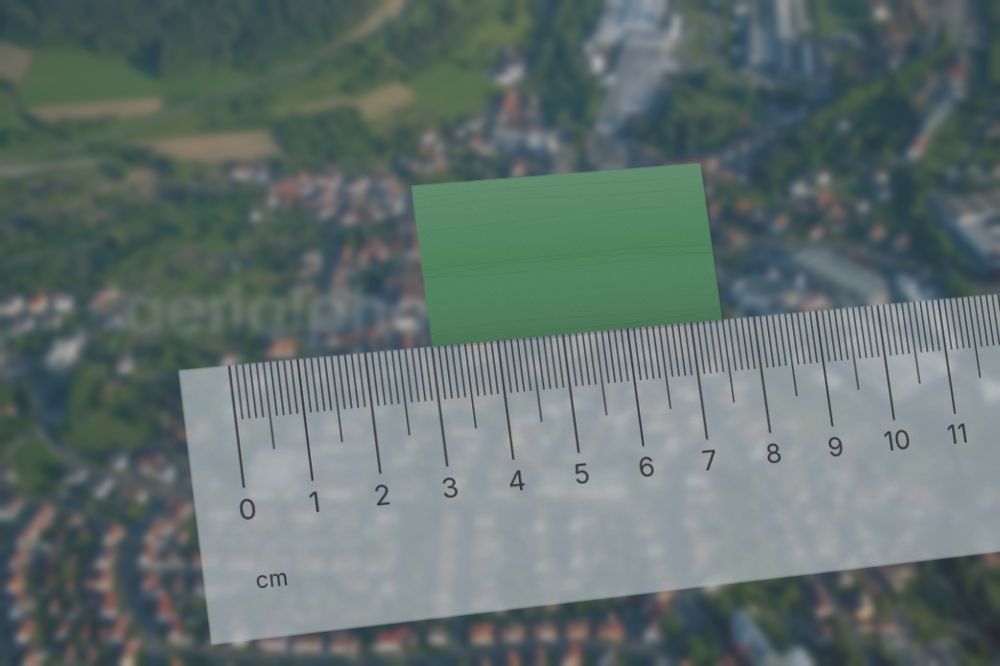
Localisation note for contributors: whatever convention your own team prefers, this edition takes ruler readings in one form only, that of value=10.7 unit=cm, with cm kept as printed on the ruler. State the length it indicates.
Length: value=4.5 unit=cm
